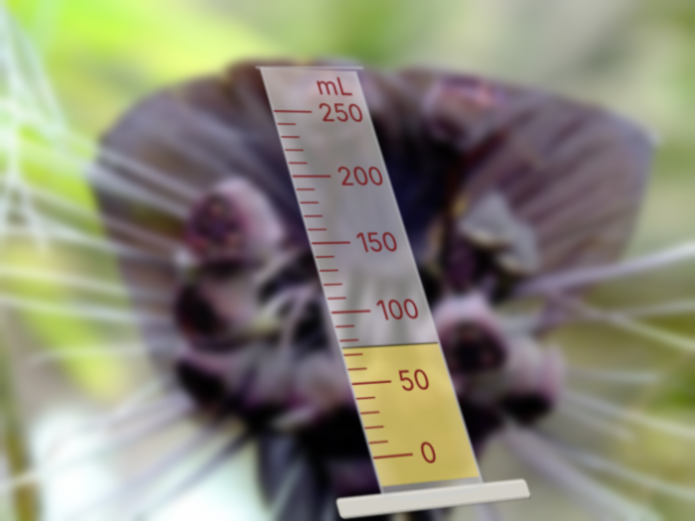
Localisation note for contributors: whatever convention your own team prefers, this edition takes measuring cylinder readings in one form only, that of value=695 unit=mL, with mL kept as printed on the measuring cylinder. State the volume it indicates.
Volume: value=75 unit=mL
